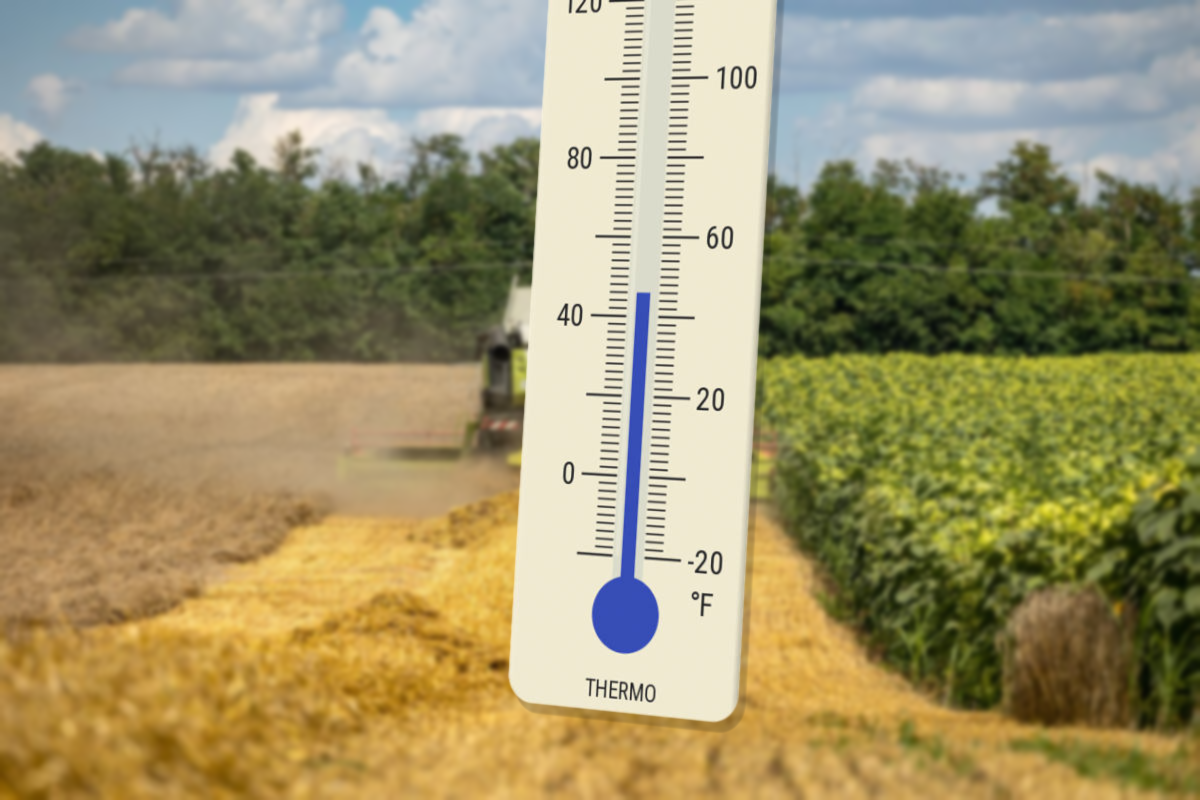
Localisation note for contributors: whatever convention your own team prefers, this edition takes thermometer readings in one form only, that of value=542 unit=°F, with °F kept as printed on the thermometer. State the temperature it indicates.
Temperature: value=46 unit=°F
